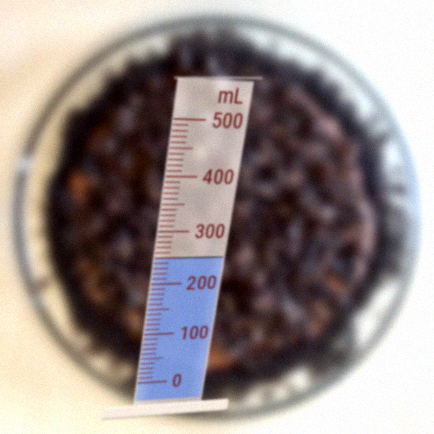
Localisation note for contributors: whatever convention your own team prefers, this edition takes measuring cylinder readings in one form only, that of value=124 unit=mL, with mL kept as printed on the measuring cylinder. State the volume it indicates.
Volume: value=250 unit=mL
